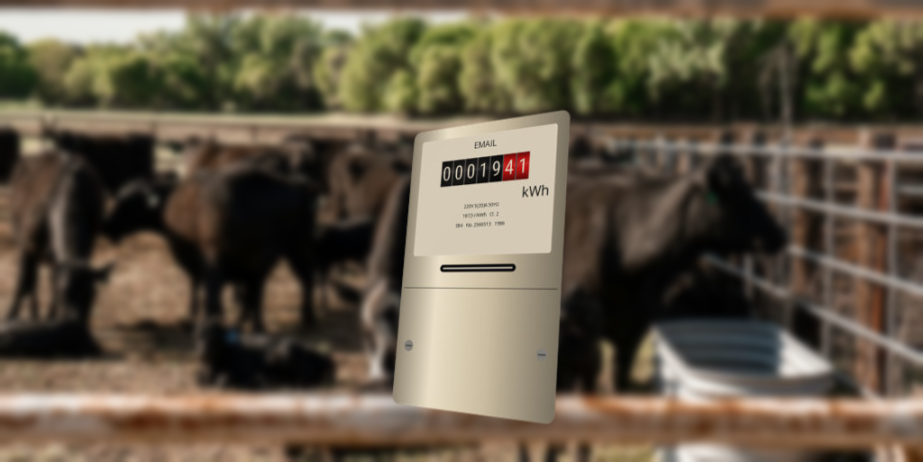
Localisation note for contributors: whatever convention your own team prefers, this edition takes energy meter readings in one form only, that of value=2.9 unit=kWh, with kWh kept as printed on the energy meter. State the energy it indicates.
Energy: value=19.41 unit=kWh
